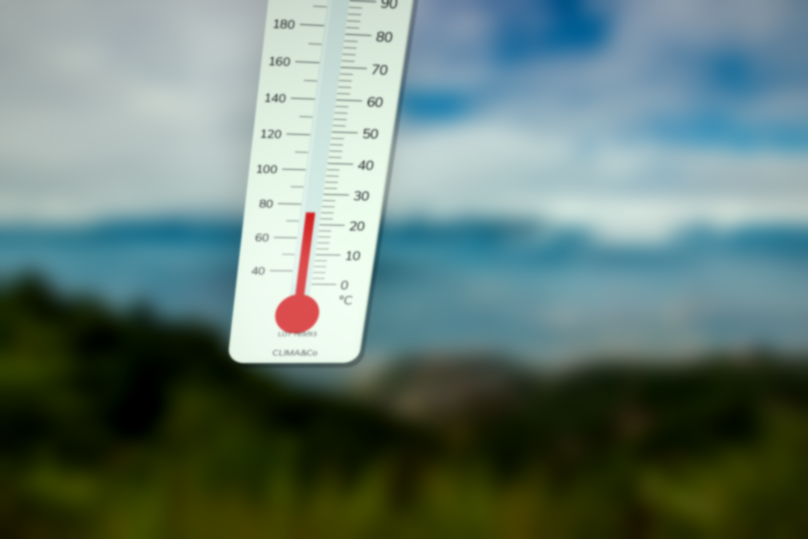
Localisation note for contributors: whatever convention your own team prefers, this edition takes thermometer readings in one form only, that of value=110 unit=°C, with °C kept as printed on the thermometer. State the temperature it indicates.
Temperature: value=24 unit=°C
